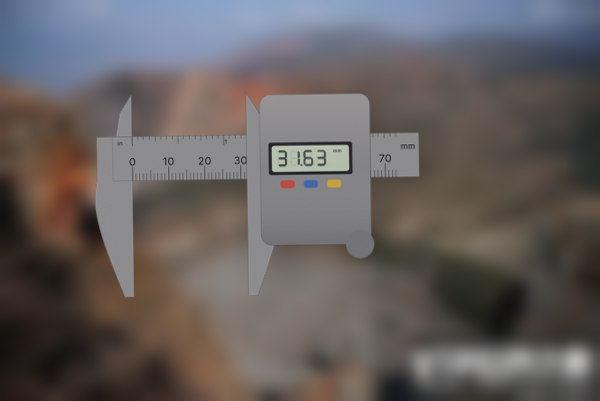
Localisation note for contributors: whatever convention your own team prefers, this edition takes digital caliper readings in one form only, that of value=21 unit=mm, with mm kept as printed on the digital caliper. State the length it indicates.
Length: value=31.63 unit=mm
